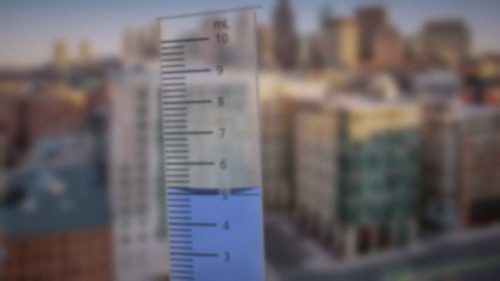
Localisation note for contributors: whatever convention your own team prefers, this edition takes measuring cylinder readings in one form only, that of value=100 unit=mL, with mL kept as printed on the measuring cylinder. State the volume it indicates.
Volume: value=5 unit=mL
